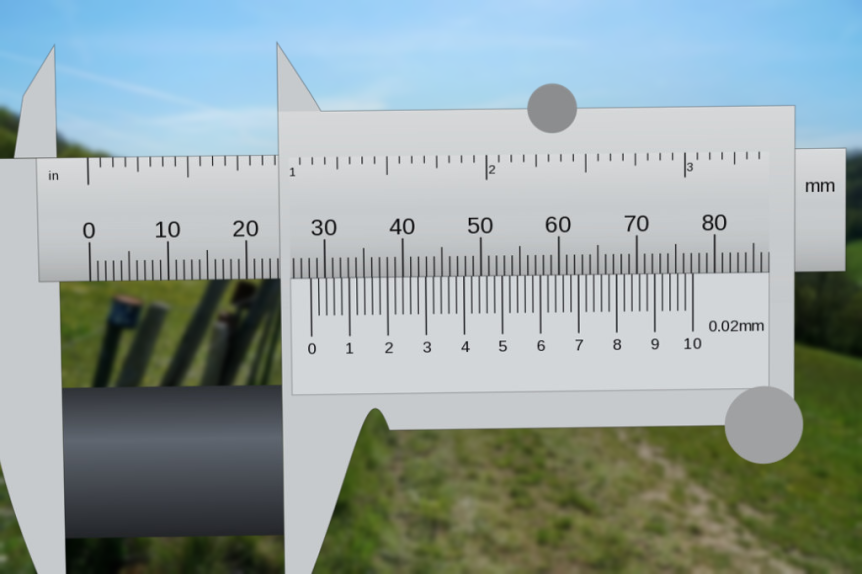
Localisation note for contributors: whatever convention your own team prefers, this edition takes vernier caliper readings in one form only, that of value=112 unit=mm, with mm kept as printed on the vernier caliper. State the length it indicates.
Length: value=28.2 unit=mm
